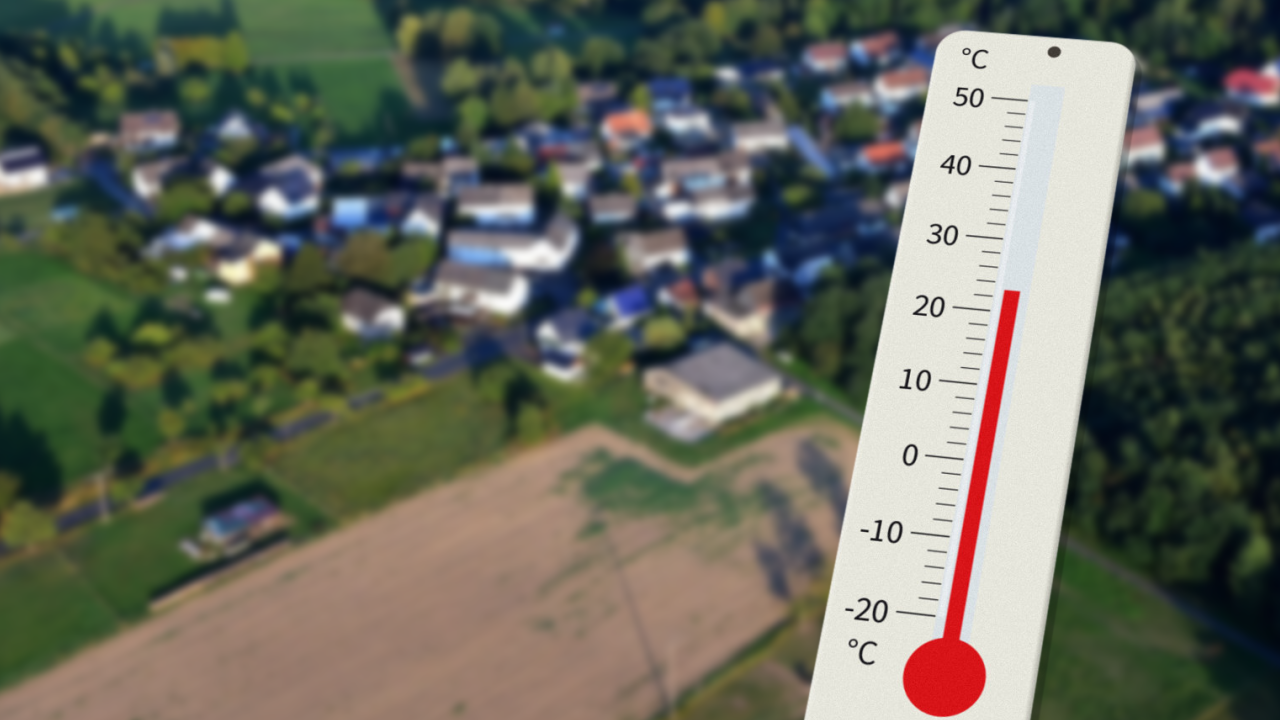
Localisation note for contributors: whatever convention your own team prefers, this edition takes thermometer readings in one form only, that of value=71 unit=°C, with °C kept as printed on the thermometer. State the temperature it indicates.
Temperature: value=23 unit=°C
